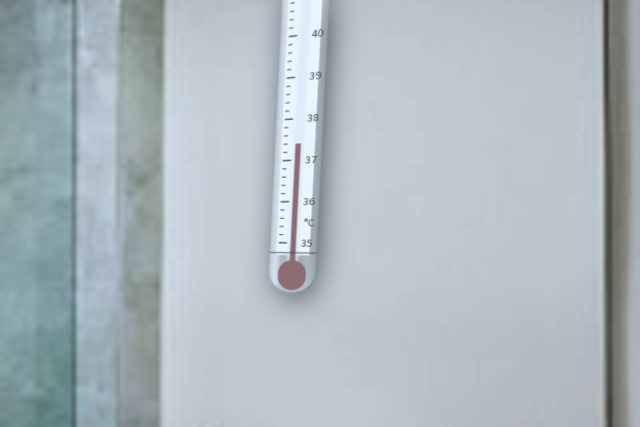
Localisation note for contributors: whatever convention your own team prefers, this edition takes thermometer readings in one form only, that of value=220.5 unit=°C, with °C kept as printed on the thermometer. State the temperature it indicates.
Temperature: value=37.4 unit=°C
